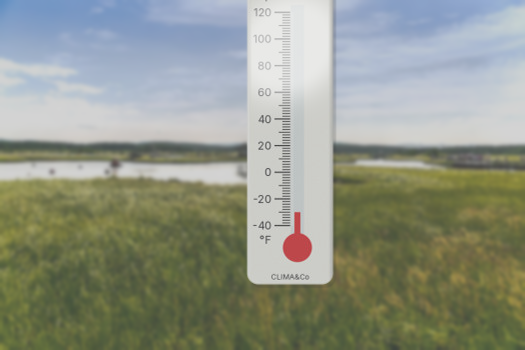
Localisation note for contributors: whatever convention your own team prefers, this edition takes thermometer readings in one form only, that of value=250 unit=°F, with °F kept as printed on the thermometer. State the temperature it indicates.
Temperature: value=-30 unit=°F
